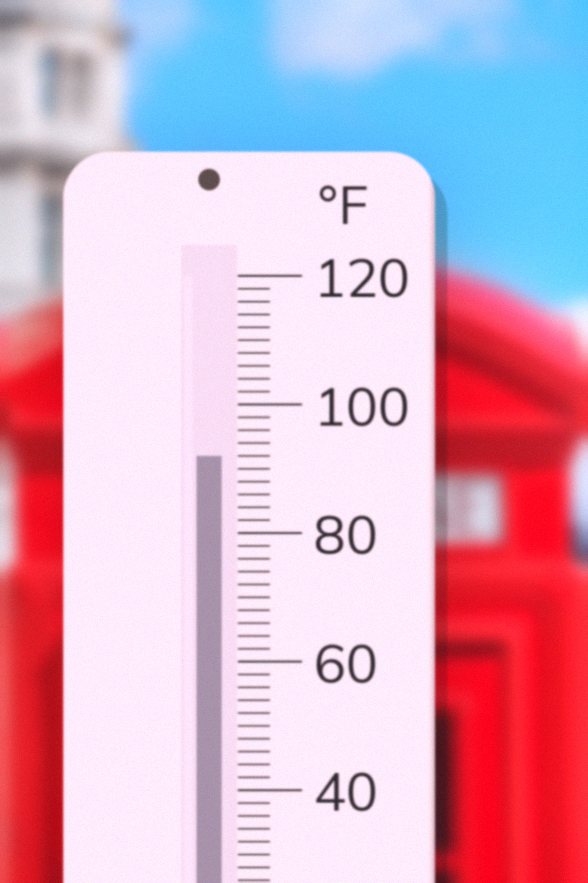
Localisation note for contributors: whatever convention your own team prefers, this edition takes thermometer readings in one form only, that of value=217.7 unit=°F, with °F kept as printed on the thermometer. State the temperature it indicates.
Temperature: value=92 unit=°F
